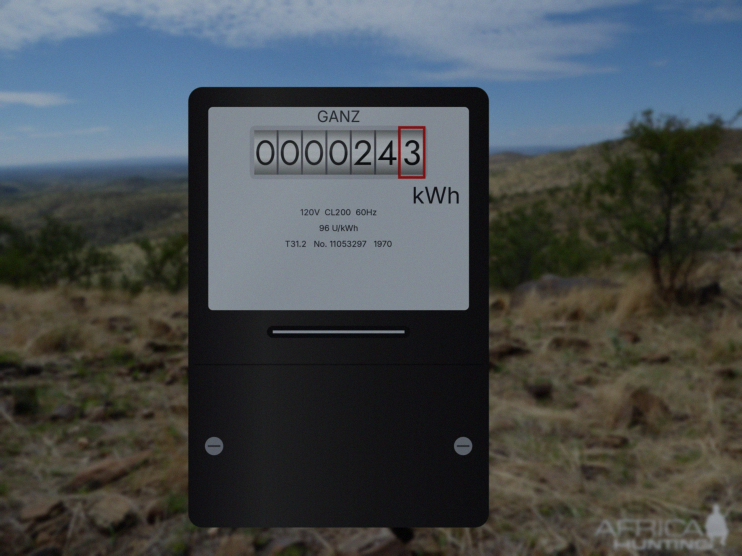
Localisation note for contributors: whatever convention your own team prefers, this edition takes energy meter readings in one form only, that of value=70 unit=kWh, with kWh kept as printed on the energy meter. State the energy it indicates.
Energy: value=24.3 unit=kWh
